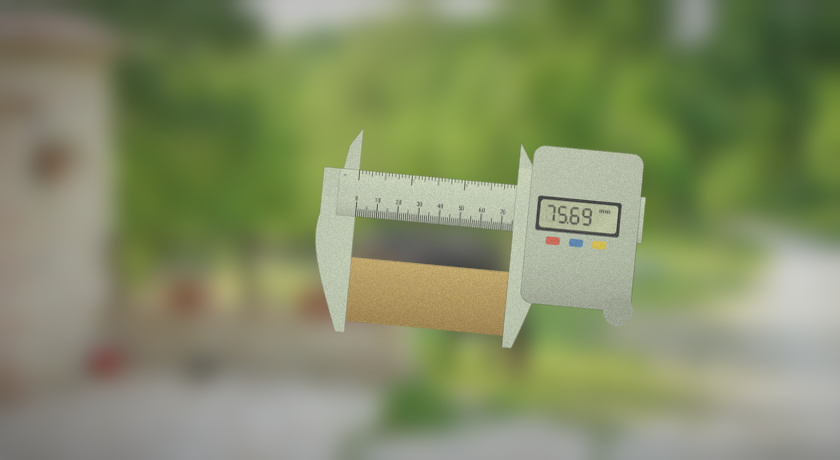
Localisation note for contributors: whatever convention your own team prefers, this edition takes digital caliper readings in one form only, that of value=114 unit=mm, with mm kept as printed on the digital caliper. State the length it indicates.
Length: value=75.69 unit=mm
